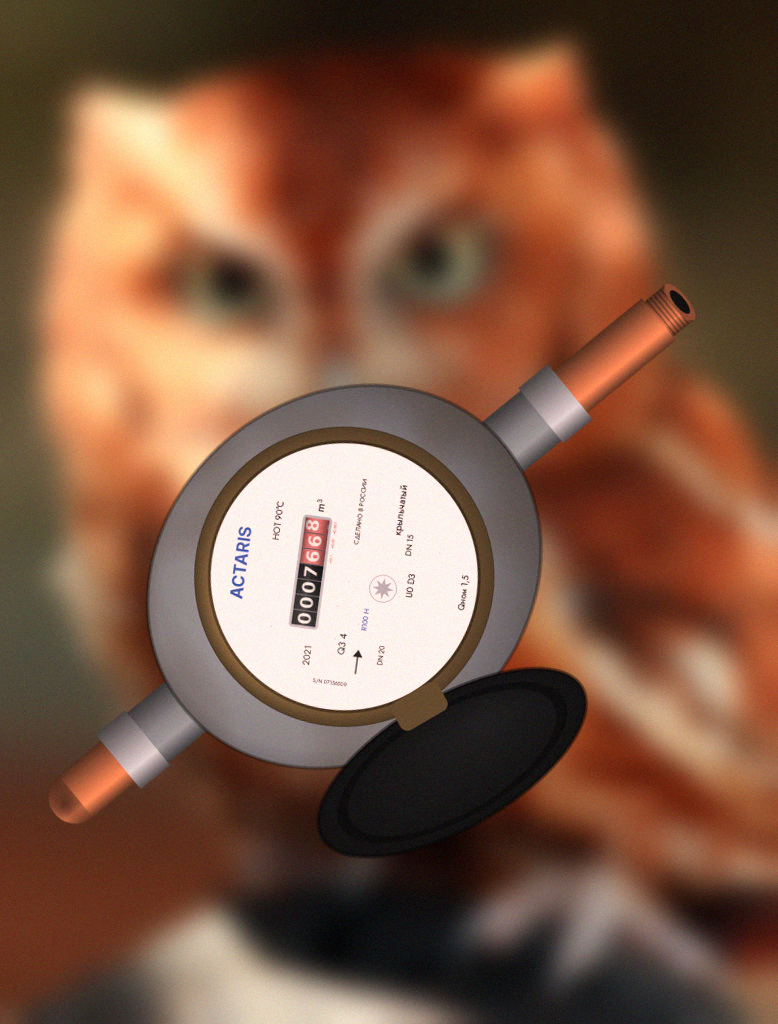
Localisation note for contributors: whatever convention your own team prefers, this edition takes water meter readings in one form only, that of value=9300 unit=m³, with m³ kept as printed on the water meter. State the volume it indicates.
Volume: value=7.668 unit=m³
